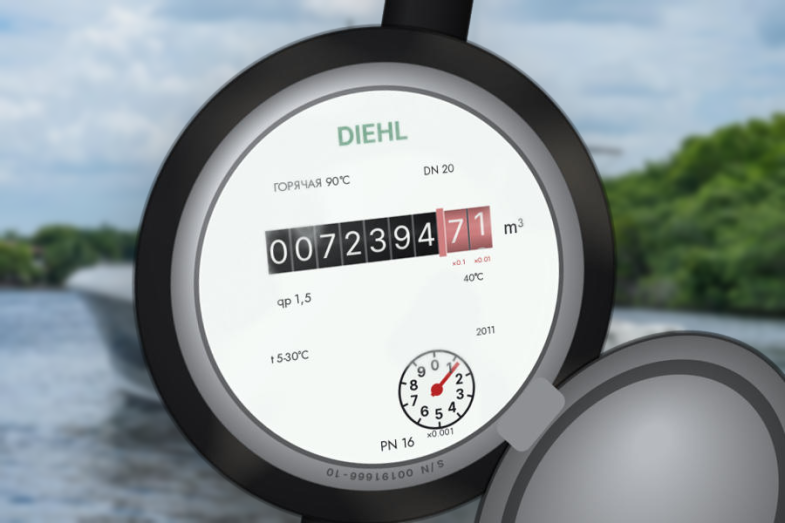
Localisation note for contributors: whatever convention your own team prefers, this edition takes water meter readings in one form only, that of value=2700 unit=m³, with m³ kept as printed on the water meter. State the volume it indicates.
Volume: value=72394.711 unit=m³
